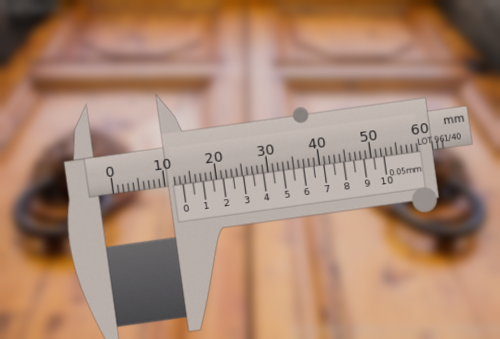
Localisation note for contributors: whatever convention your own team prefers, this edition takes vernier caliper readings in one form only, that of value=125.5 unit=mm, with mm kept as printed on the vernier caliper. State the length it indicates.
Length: value=13.5 unit=mm
